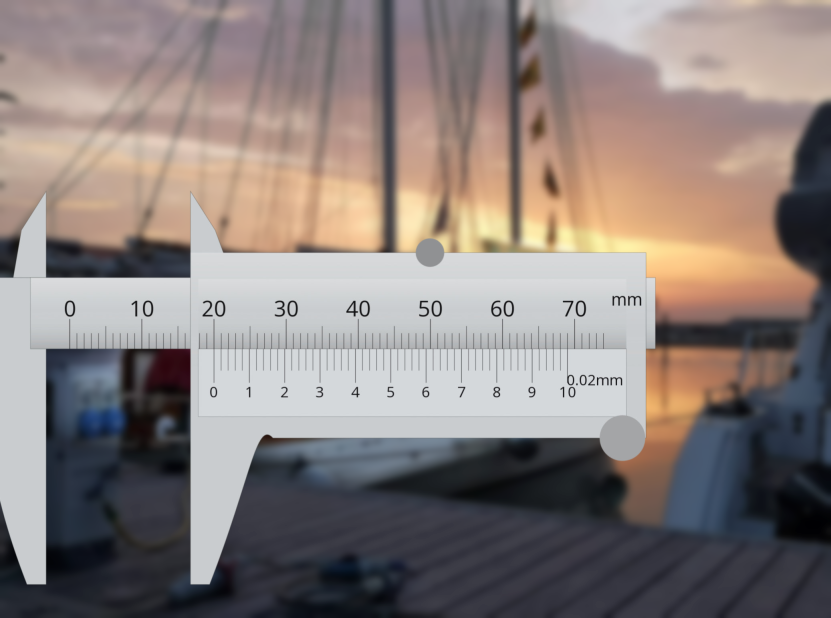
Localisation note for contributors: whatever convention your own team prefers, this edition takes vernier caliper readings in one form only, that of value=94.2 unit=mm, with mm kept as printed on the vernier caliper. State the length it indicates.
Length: value=20.0 unit=mm
